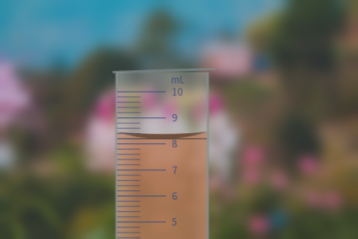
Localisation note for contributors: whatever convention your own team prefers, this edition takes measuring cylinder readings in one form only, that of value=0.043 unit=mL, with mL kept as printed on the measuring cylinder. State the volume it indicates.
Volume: value=8.2 unit=mL
